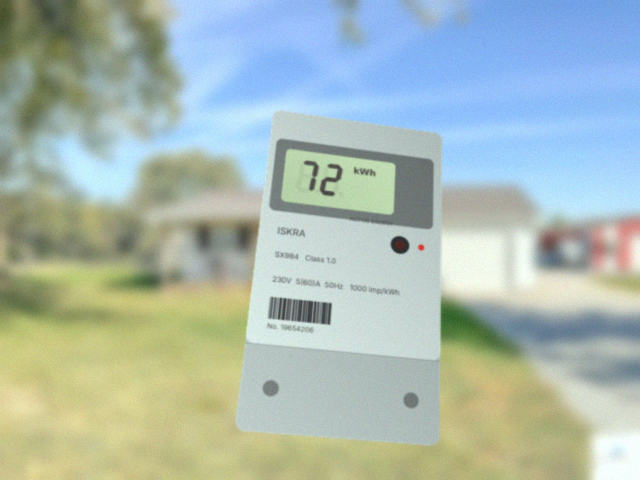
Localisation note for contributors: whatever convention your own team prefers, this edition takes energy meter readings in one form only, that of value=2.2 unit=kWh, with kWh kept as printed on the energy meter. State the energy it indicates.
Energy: value=72 unit=kWh
